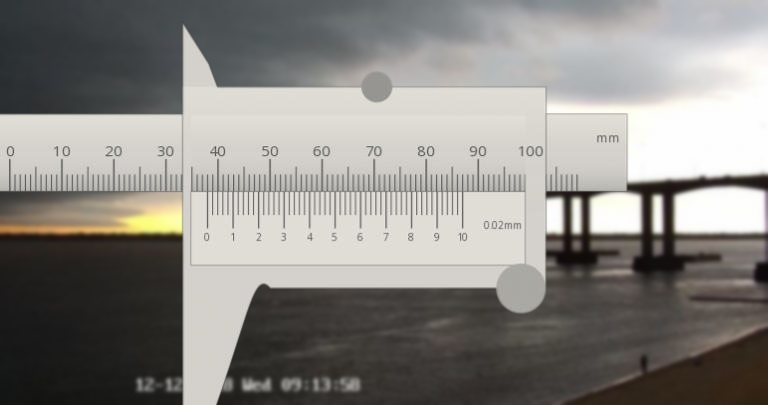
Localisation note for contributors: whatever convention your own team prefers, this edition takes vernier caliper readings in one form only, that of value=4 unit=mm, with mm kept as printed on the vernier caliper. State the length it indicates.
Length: value=38.0 unit=mm
